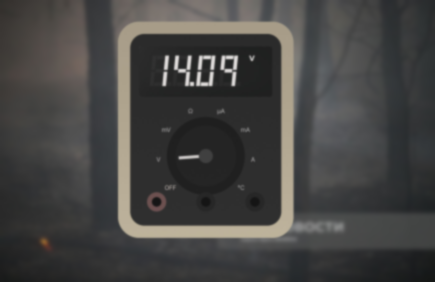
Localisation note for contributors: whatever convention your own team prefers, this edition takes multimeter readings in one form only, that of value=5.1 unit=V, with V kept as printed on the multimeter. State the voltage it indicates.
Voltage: value=14.09 unit=V
